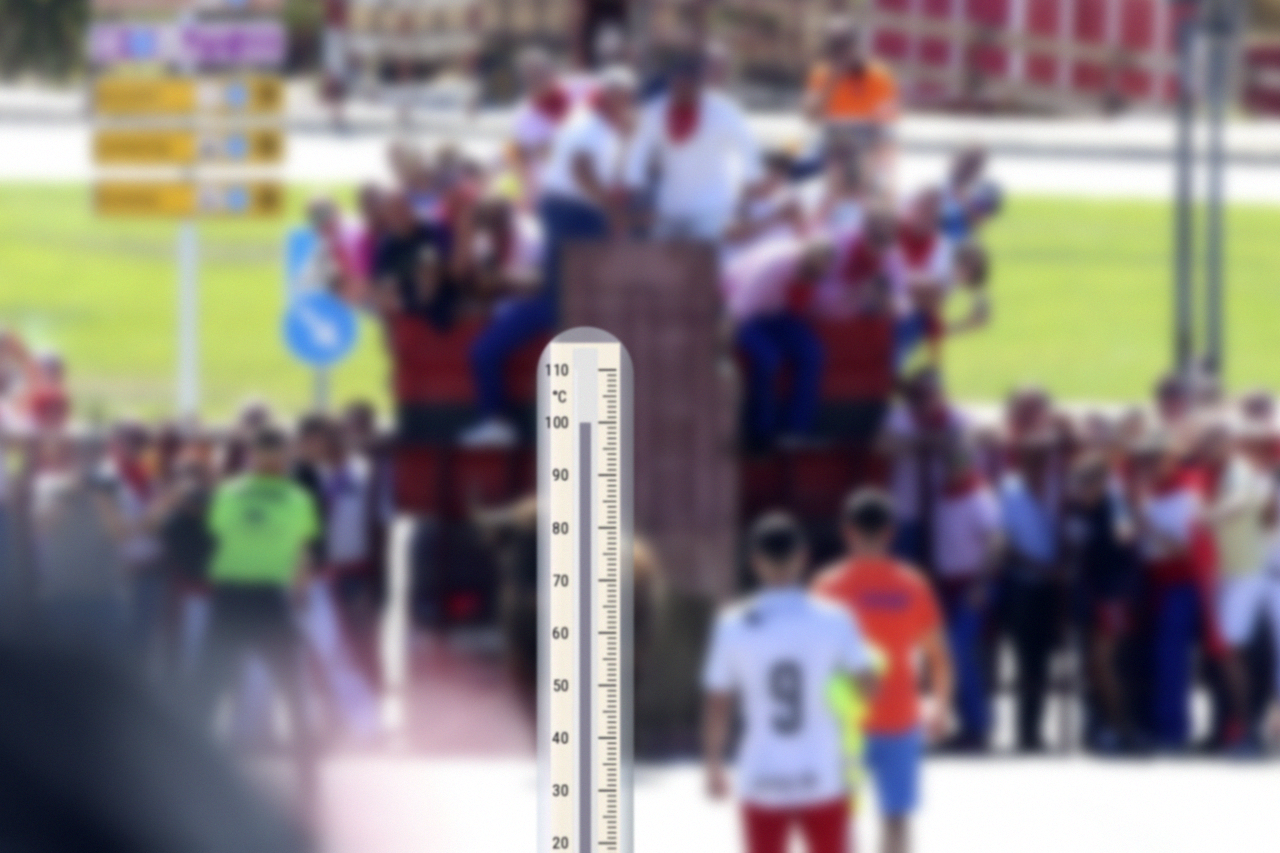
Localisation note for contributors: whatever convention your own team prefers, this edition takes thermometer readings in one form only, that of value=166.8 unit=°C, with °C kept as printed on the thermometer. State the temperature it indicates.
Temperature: value=100 unit=°C
